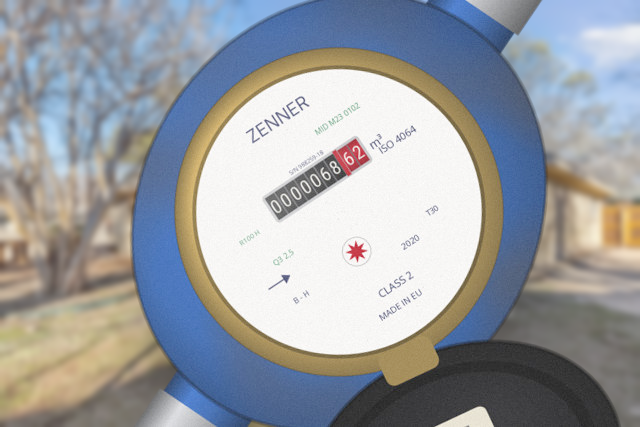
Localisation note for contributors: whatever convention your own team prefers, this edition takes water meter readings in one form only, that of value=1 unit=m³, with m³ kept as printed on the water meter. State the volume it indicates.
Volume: value=68.62 unit=m³
